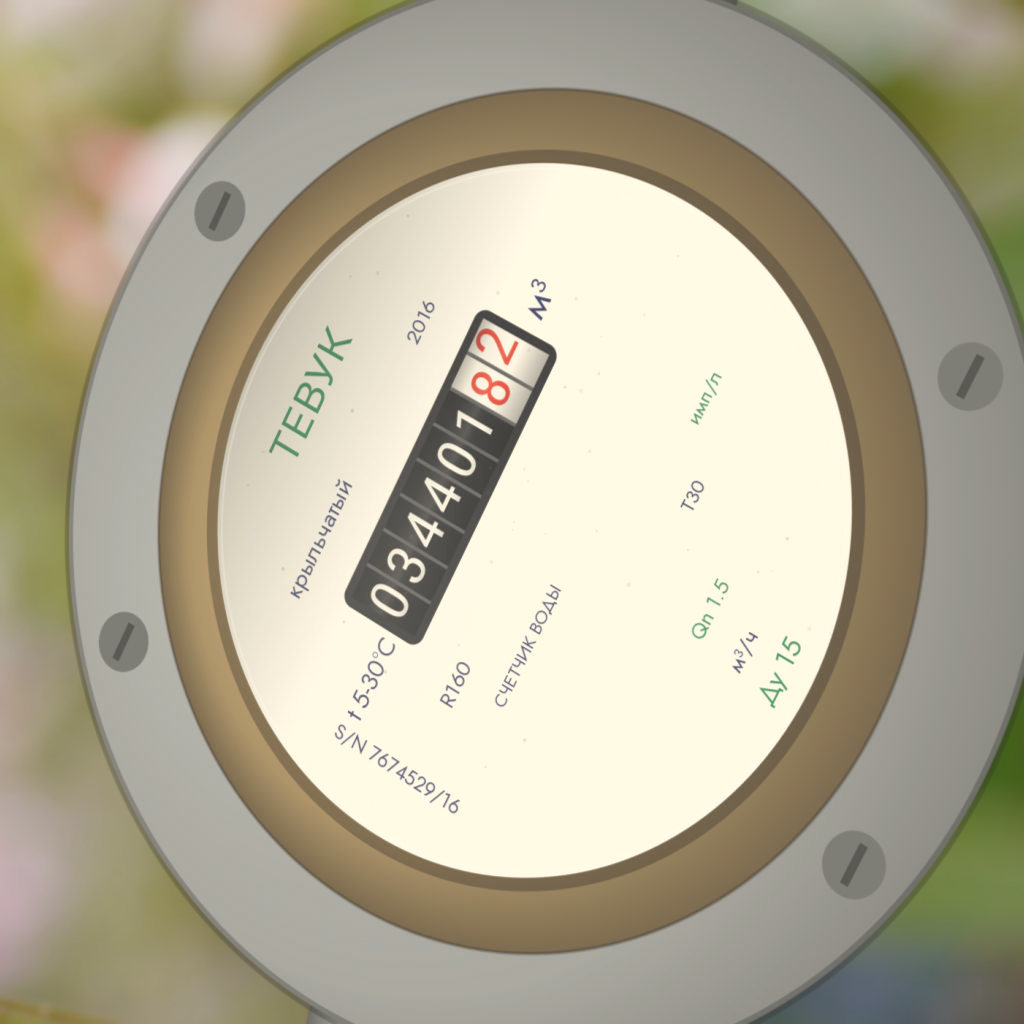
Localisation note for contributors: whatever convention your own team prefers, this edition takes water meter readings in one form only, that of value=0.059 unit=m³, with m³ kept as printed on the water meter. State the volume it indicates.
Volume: value=34401.82 unit=m³
